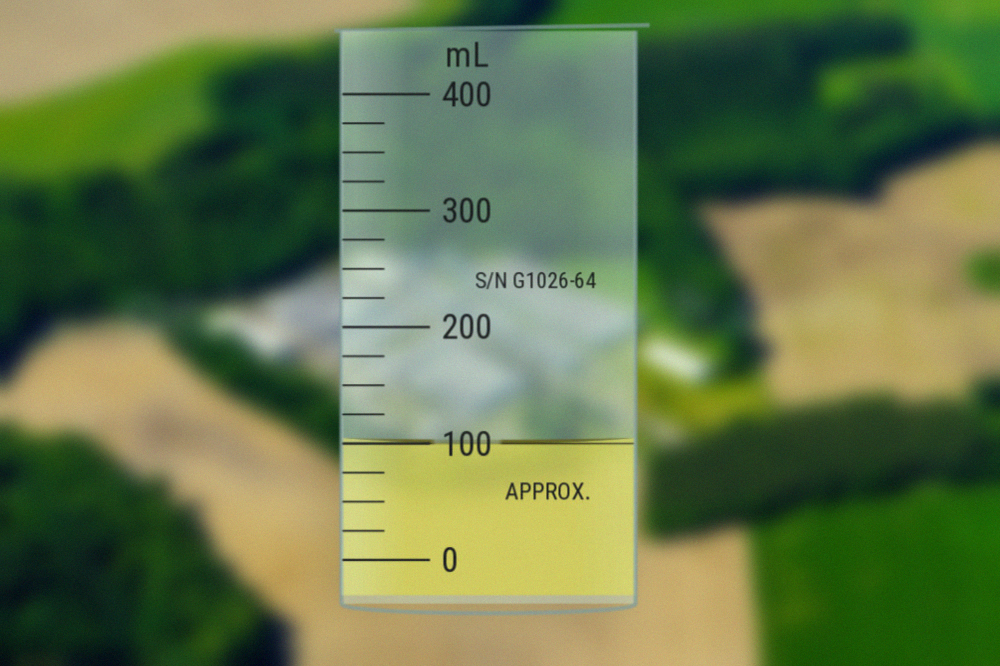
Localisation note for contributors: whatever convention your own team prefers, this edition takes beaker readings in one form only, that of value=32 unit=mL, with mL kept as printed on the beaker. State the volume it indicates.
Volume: value=100 unit=mL
